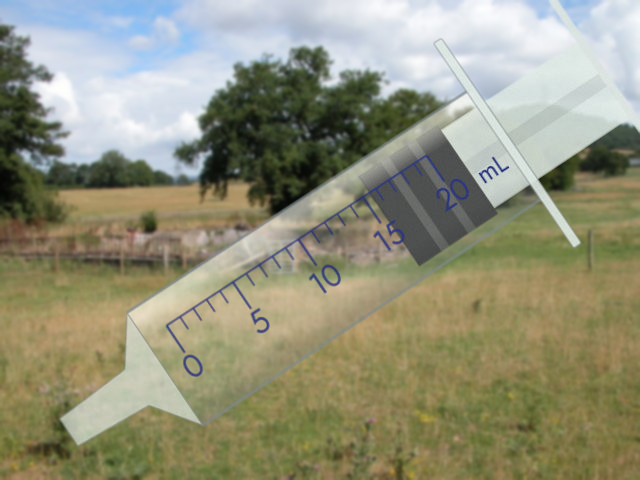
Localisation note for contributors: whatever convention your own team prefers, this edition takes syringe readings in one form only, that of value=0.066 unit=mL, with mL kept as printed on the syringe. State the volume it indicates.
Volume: value=15.5 unit=mL
